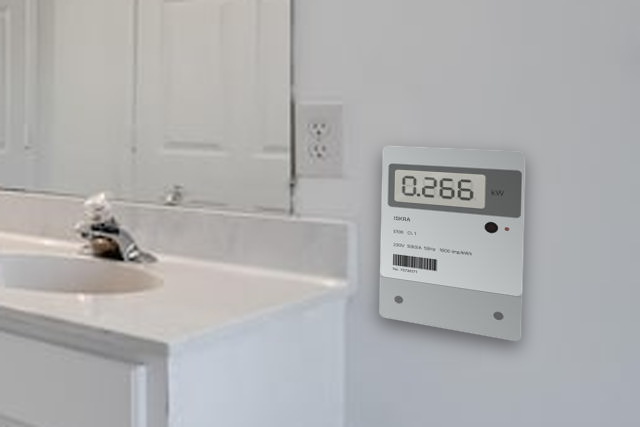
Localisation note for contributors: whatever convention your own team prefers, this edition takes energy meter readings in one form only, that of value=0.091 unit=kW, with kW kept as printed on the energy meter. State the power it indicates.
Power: value=0.266 unit=kW
